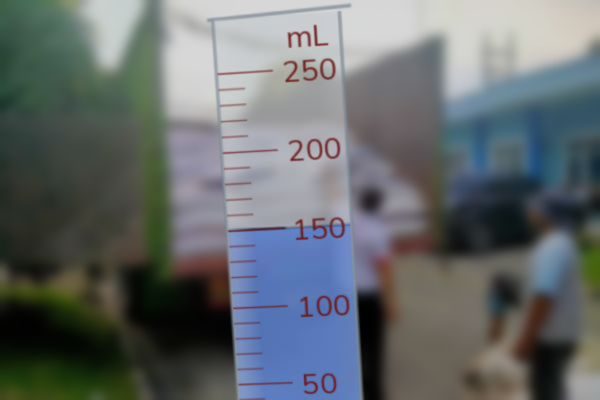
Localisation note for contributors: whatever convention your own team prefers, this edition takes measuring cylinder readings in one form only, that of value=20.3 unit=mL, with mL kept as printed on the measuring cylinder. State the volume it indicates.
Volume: value=150 unit=mL
